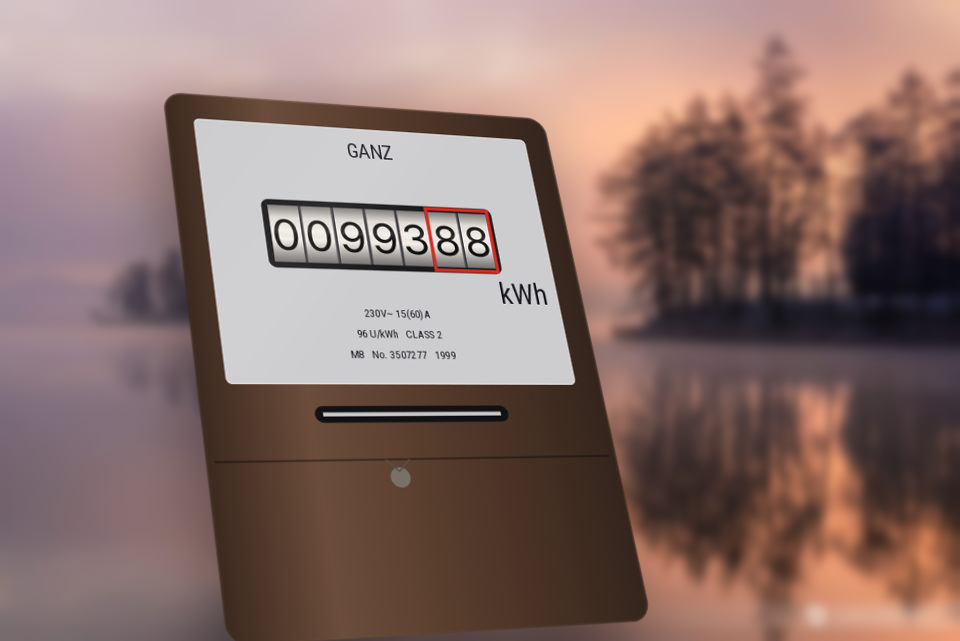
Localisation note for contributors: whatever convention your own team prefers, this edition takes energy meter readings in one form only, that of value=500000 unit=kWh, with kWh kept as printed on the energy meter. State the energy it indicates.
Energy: value=993.88 unit=kWh
